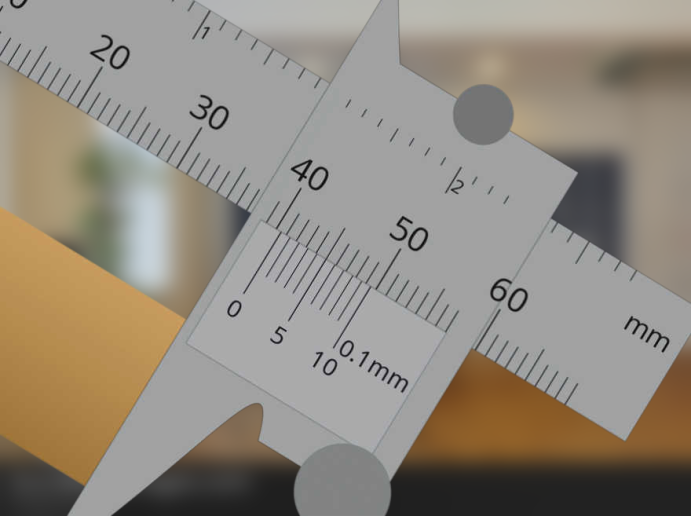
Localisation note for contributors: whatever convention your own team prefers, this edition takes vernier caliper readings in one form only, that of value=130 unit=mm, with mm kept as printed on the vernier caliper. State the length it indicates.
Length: value=40.5 unit=mm
